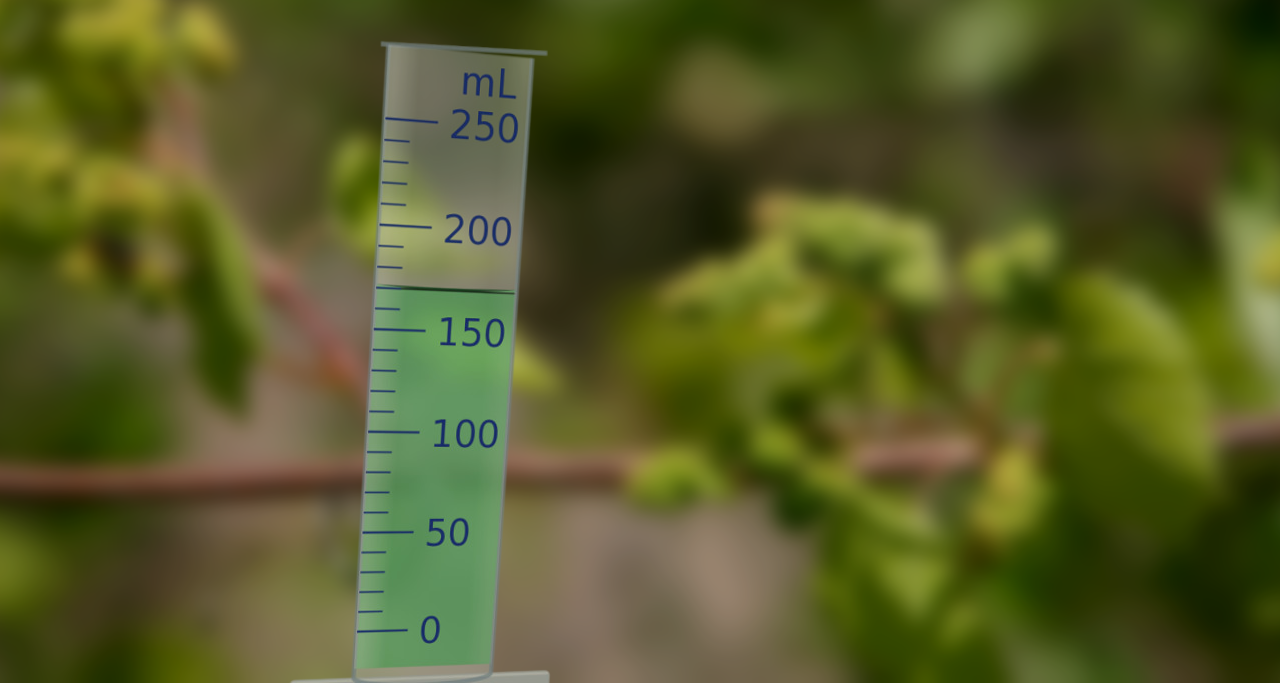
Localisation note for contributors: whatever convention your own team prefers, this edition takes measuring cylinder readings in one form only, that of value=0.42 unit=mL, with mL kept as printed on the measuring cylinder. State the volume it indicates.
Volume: value=170 unit=mL
